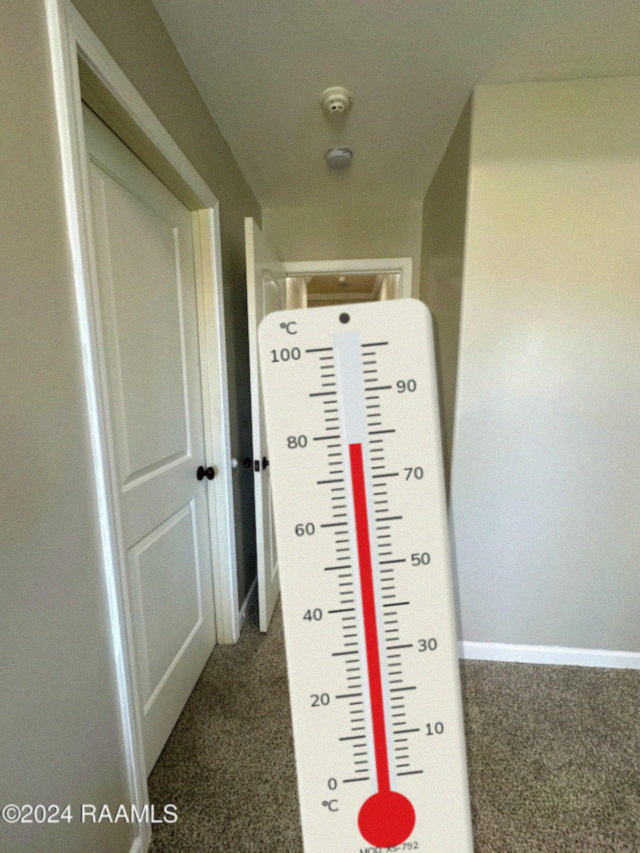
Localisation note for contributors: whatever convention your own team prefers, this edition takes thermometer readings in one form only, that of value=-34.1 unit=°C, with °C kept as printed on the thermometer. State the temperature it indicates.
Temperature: value=78 unit=°C
